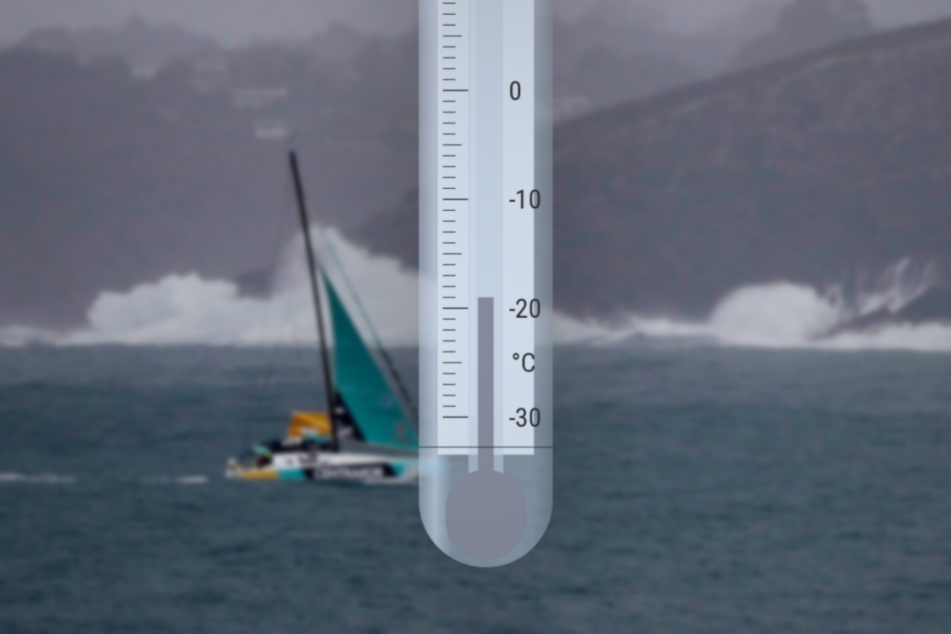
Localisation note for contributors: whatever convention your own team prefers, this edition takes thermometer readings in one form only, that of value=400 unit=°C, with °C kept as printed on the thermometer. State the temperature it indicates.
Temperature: value=-19 unit=°C
